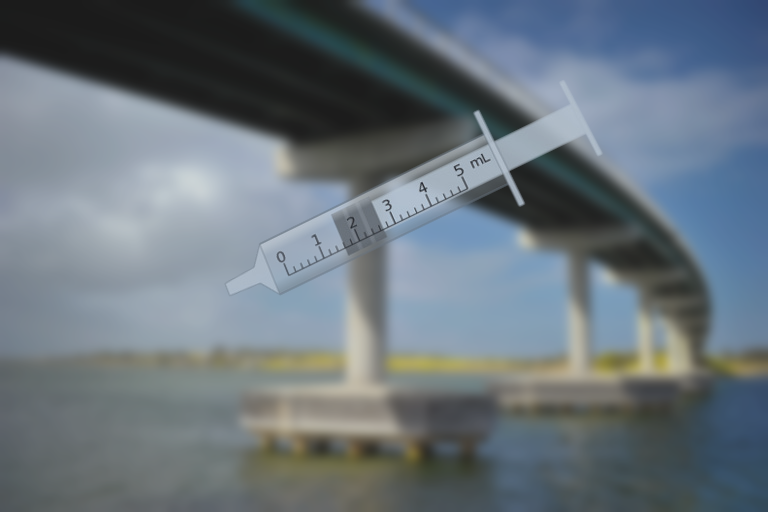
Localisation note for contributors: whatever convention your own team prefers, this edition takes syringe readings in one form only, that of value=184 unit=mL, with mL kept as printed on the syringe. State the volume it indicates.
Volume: value=1.6 unit=mL
